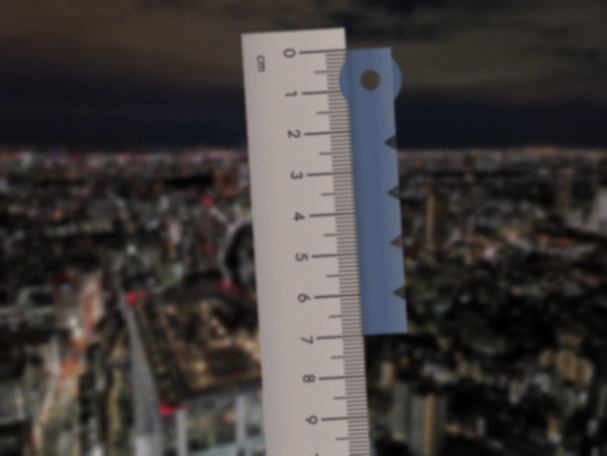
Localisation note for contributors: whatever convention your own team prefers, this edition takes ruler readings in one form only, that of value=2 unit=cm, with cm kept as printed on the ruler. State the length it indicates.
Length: value=7 unit=cm
